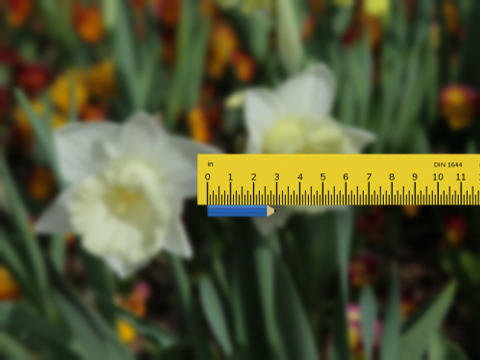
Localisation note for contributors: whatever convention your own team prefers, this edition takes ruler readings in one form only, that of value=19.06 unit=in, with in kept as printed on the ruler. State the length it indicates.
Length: value=3 unit=in
